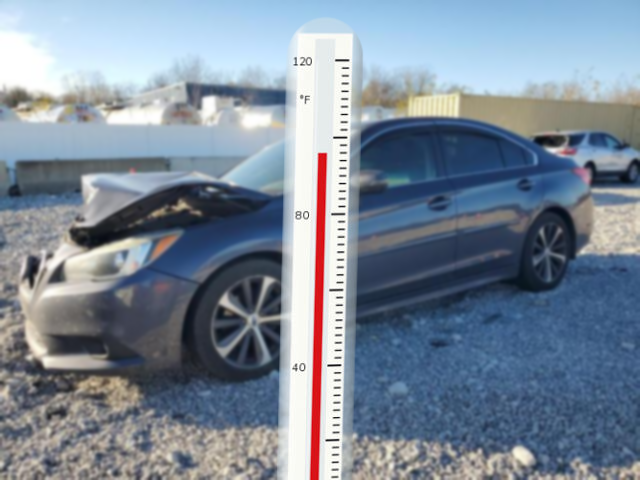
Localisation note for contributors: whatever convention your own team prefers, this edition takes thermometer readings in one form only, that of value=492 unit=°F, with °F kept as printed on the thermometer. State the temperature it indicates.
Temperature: value=96 unit=°F
